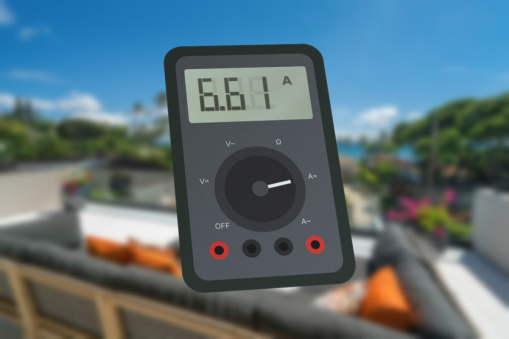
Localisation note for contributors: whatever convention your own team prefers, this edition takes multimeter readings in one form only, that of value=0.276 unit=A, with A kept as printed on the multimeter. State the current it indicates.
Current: value=6.61 unit=A
